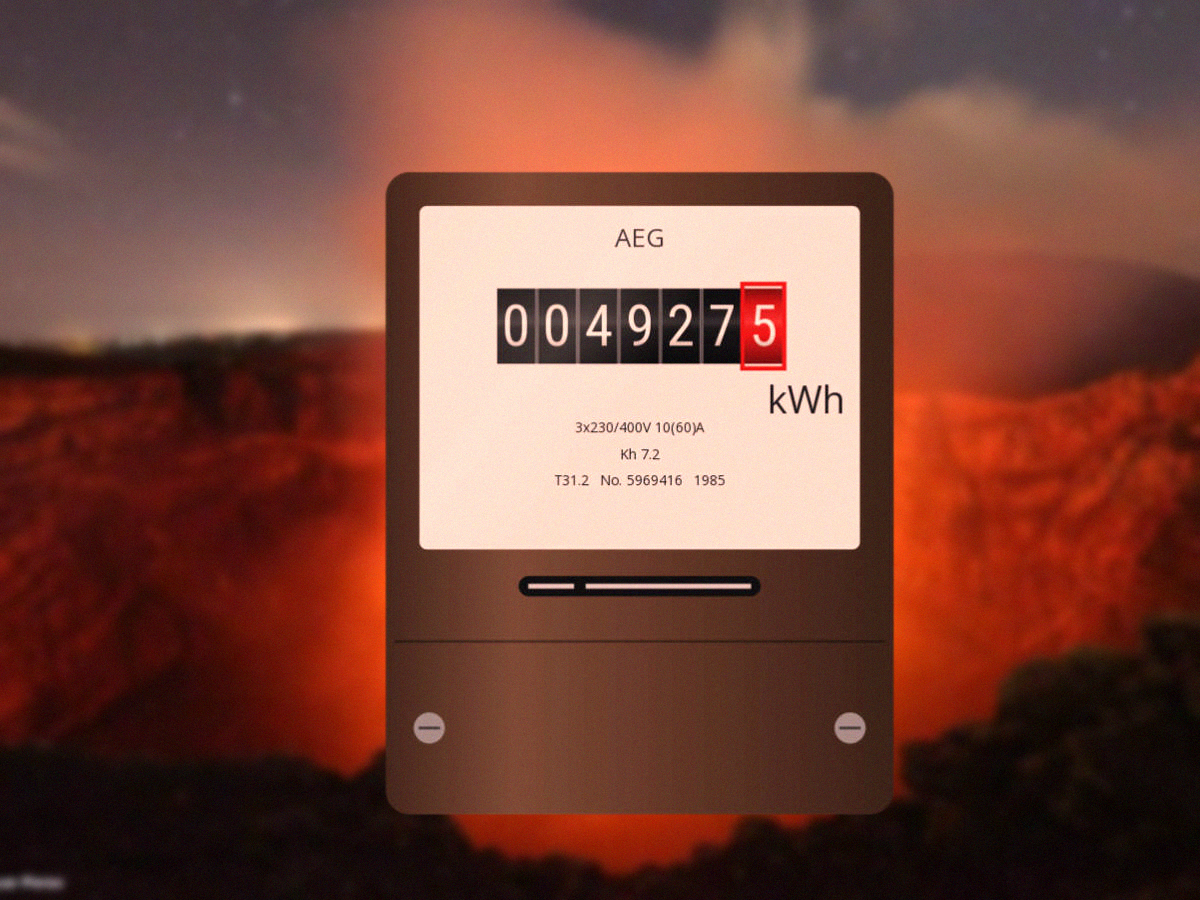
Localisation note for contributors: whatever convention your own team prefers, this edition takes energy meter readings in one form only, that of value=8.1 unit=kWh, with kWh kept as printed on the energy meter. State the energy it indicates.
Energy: value=4927.5 unit=kWh
